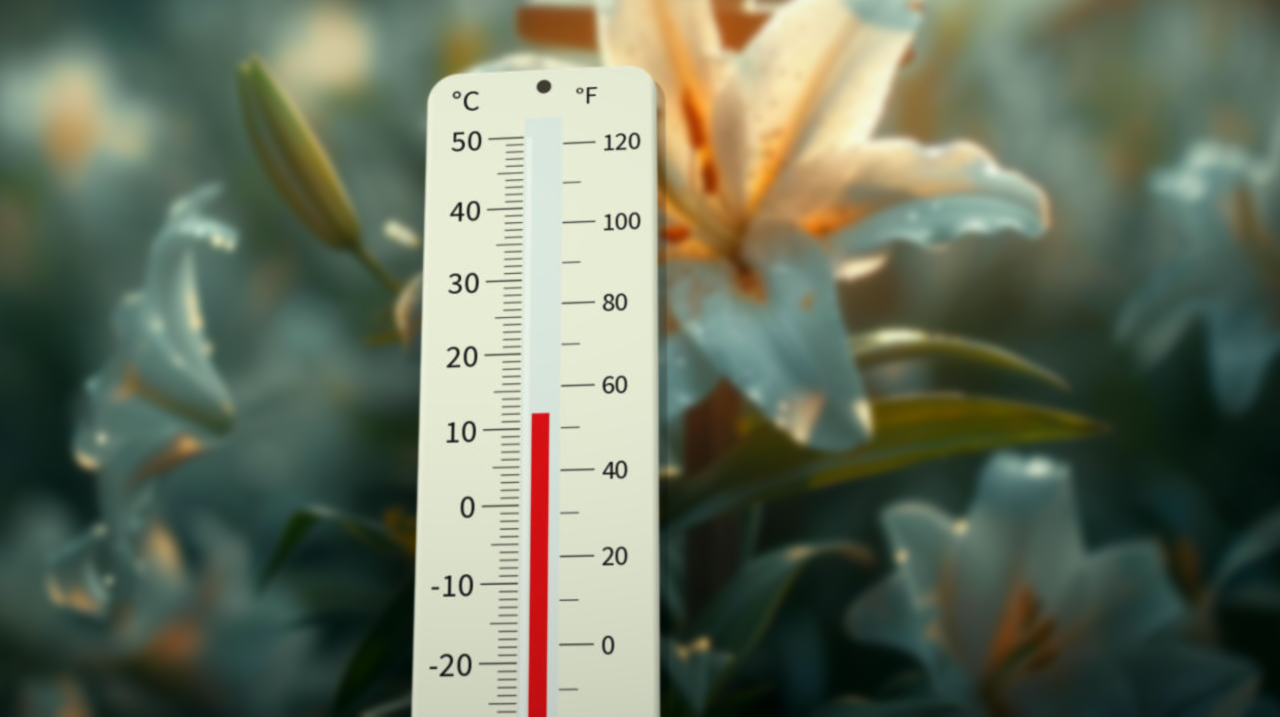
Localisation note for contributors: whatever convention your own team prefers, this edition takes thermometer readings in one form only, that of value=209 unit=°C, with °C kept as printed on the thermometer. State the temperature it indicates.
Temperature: value=12 unit=°C
